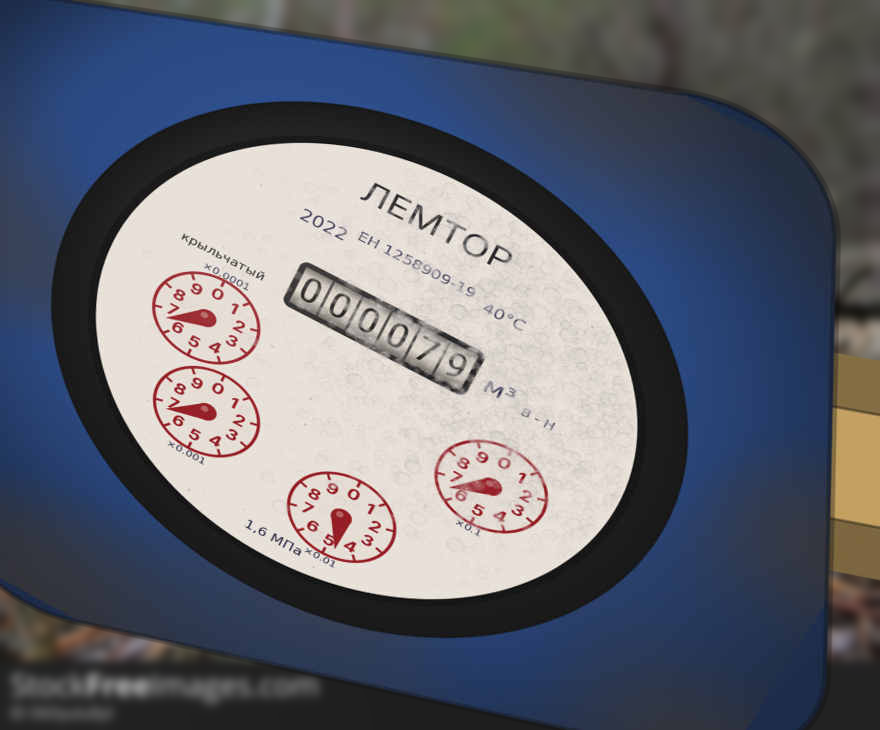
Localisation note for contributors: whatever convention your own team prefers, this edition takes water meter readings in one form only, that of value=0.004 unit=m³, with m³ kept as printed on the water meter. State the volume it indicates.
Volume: value=79.6466 unit=m³
